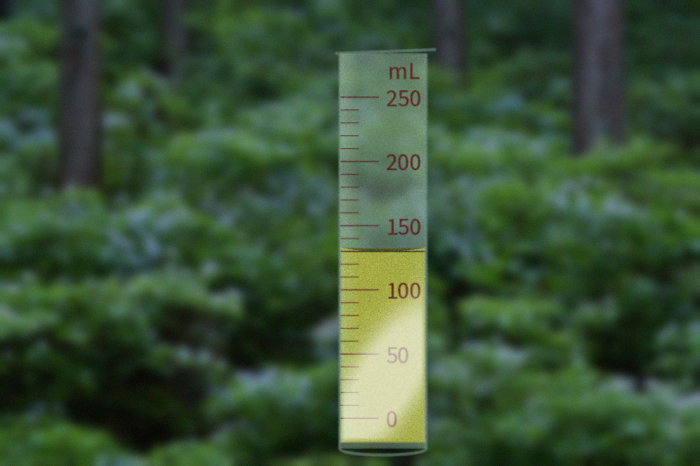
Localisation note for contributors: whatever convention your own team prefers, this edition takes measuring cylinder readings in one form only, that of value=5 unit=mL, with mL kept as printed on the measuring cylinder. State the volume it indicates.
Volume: value=130 unit=mL
